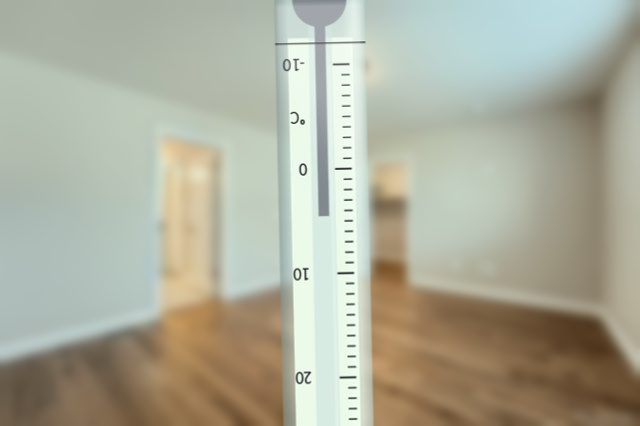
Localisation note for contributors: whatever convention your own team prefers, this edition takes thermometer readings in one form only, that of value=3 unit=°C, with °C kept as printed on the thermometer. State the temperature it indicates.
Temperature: value=4.5 unit=°C
